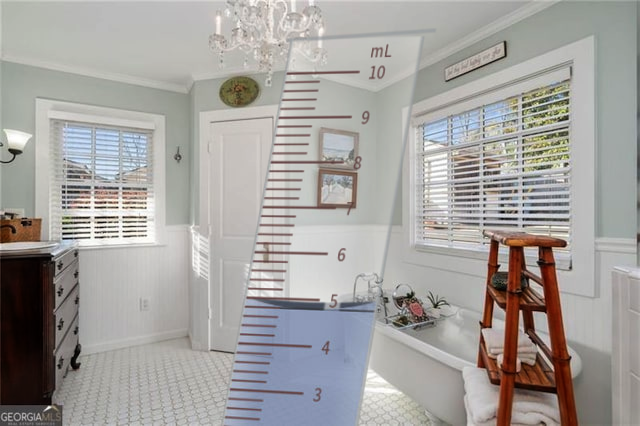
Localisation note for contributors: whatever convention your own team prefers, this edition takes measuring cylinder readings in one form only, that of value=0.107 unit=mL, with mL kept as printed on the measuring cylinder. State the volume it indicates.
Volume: value=4.8 unit=mL
